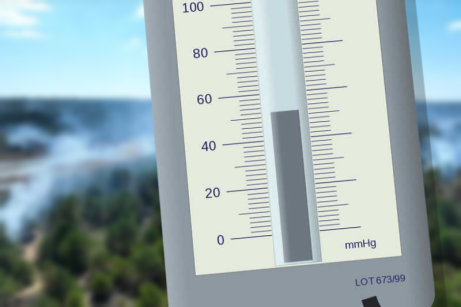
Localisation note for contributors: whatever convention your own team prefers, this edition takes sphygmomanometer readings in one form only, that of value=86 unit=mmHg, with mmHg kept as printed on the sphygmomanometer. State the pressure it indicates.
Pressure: value=52 unit=mmHg
